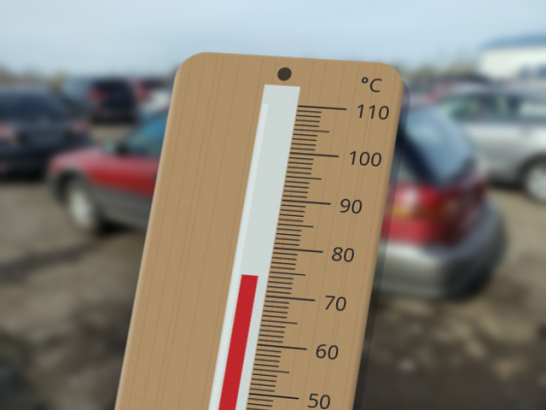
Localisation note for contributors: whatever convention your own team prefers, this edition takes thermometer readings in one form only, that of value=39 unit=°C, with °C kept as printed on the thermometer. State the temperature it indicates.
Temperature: value=74 unit=°C
